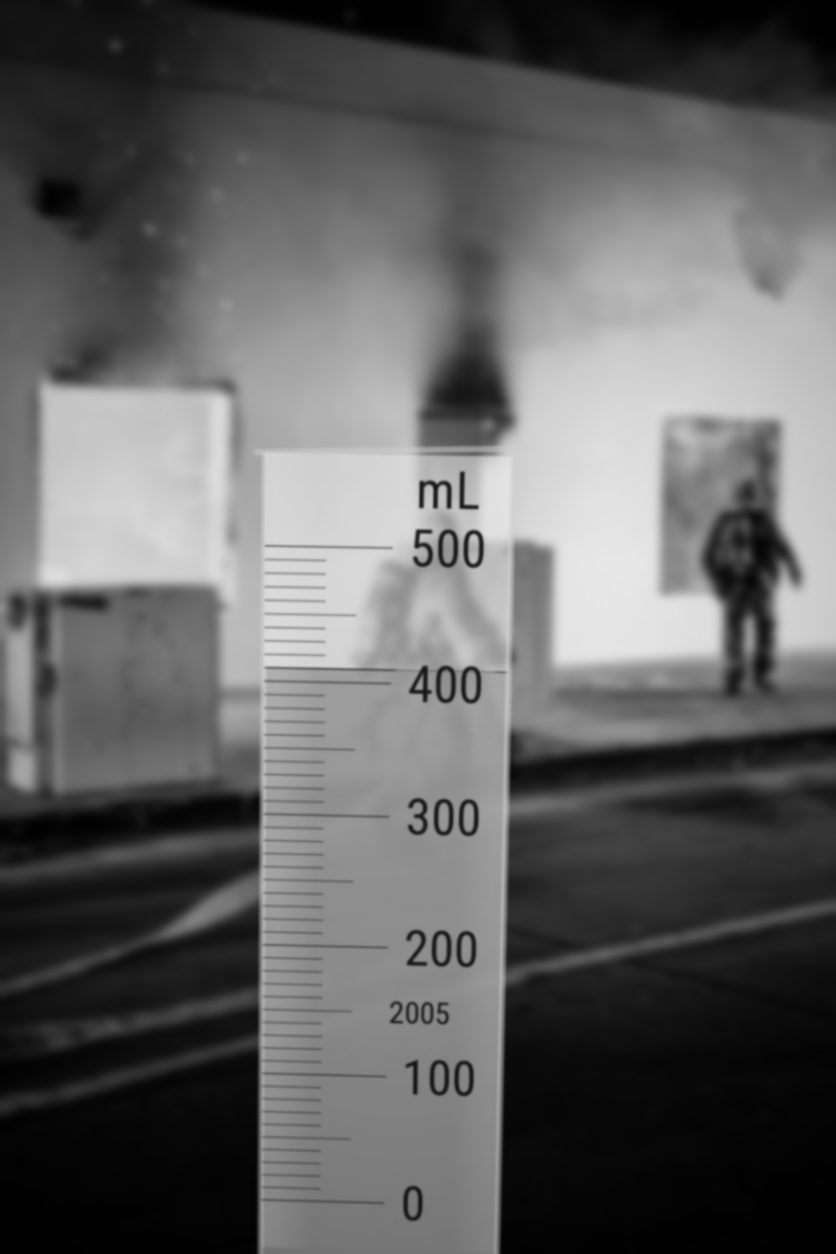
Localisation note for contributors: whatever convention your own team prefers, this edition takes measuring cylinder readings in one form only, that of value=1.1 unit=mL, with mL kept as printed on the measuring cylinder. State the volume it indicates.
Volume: value=410 unit=mL
